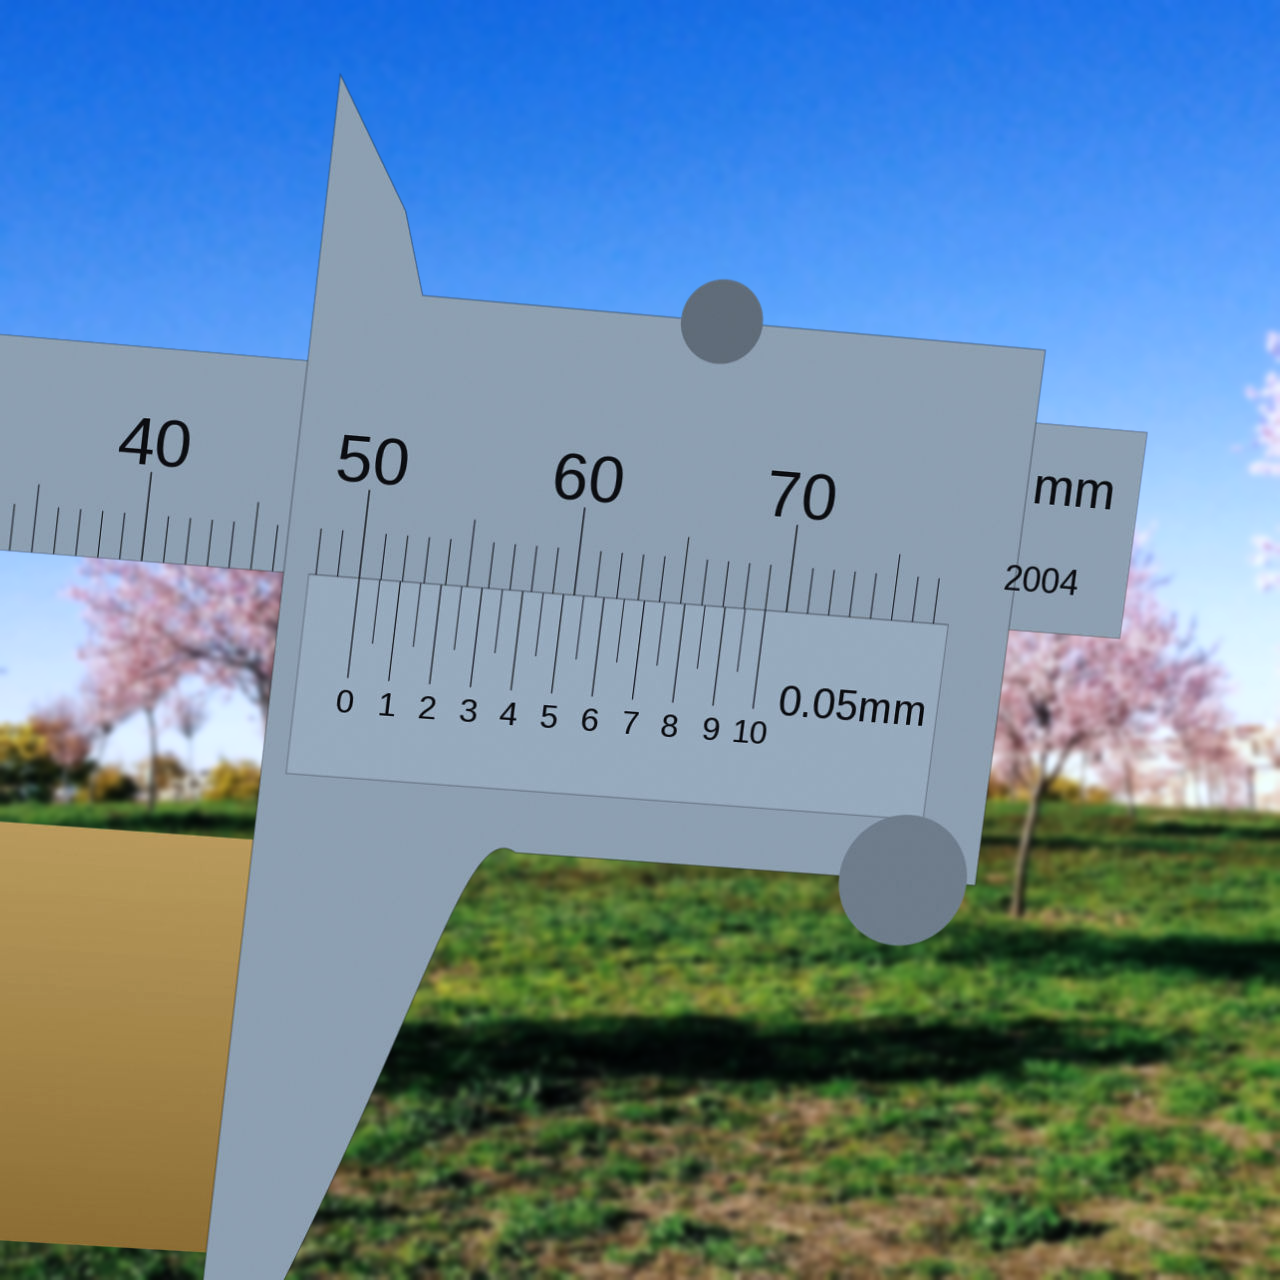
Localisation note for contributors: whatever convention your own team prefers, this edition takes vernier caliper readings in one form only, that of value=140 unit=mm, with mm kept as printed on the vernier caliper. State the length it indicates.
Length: value=50.0 unit=mm
